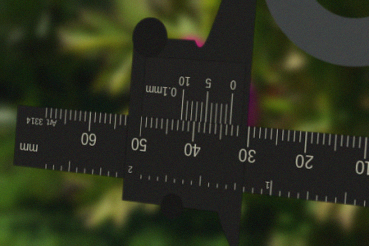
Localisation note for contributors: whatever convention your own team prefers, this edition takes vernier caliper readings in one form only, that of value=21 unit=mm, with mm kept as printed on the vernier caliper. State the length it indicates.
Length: value=33.4 unit=mm
